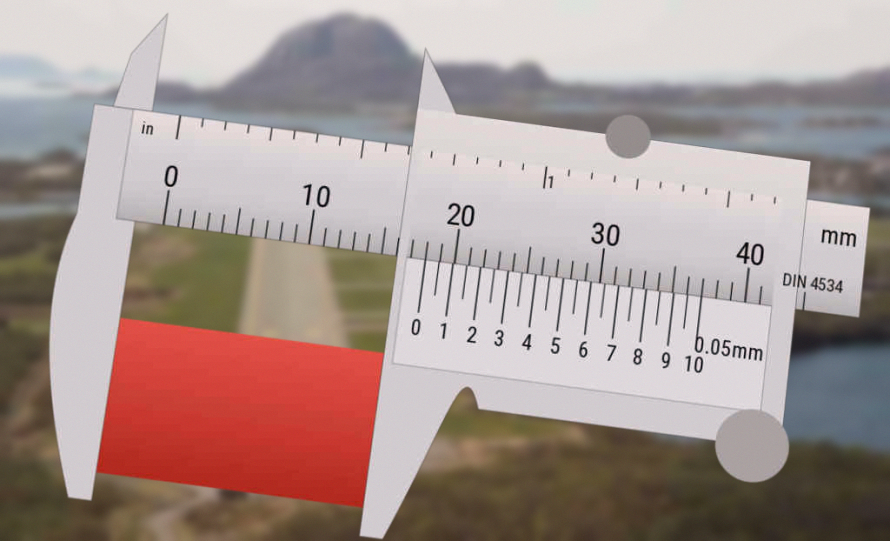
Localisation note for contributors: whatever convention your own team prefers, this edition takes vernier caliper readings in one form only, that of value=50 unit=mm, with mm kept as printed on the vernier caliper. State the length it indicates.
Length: value=18.0 unit=mm
